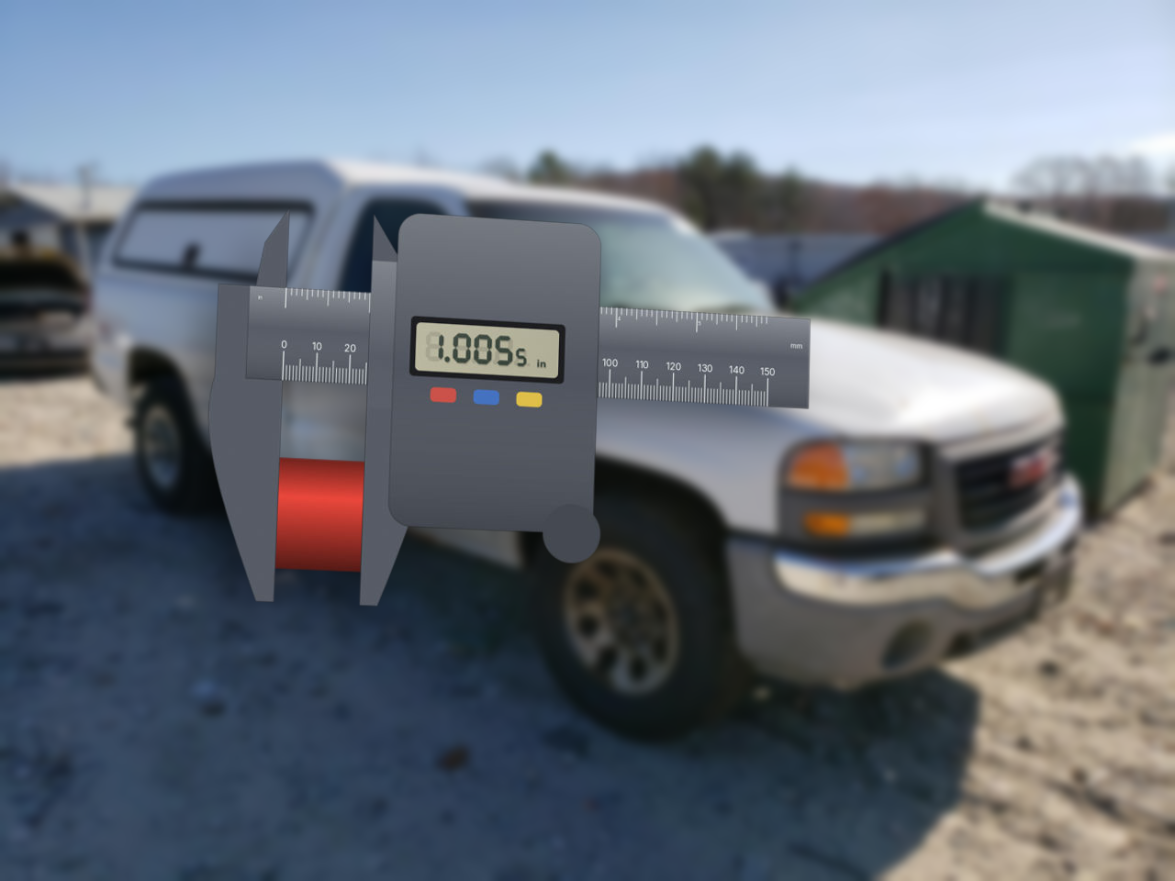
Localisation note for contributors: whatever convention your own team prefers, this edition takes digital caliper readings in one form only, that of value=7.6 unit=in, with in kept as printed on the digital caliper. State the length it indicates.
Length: value=1.0055 unit=in
